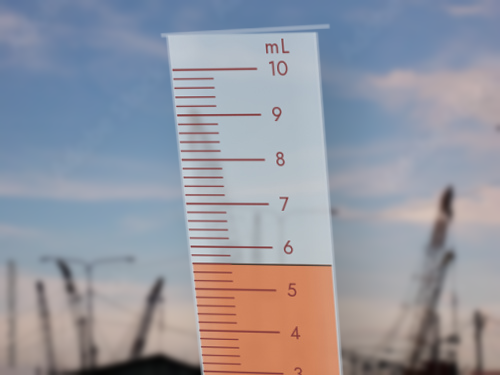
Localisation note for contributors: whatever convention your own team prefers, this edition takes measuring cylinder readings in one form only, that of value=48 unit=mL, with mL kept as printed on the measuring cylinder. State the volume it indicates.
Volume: value=5.6 unit=mL
